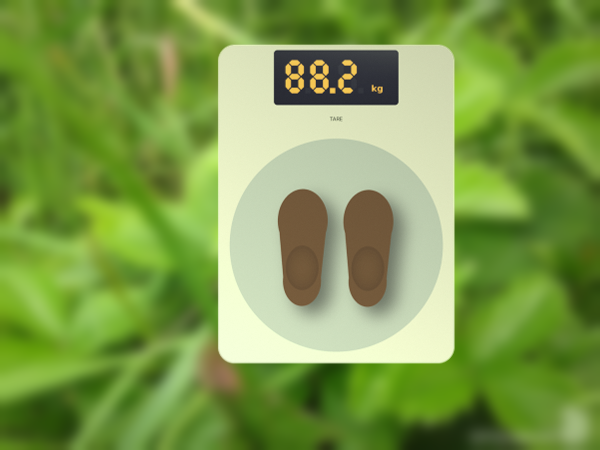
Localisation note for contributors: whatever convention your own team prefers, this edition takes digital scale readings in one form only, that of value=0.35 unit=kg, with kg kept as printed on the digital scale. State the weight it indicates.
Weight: value=88.2 unit=kg
